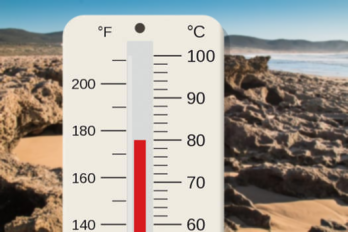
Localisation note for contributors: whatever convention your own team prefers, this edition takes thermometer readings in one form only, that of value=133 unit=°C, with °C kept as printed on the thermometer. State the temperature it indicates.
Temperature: value=80 unit=°C
